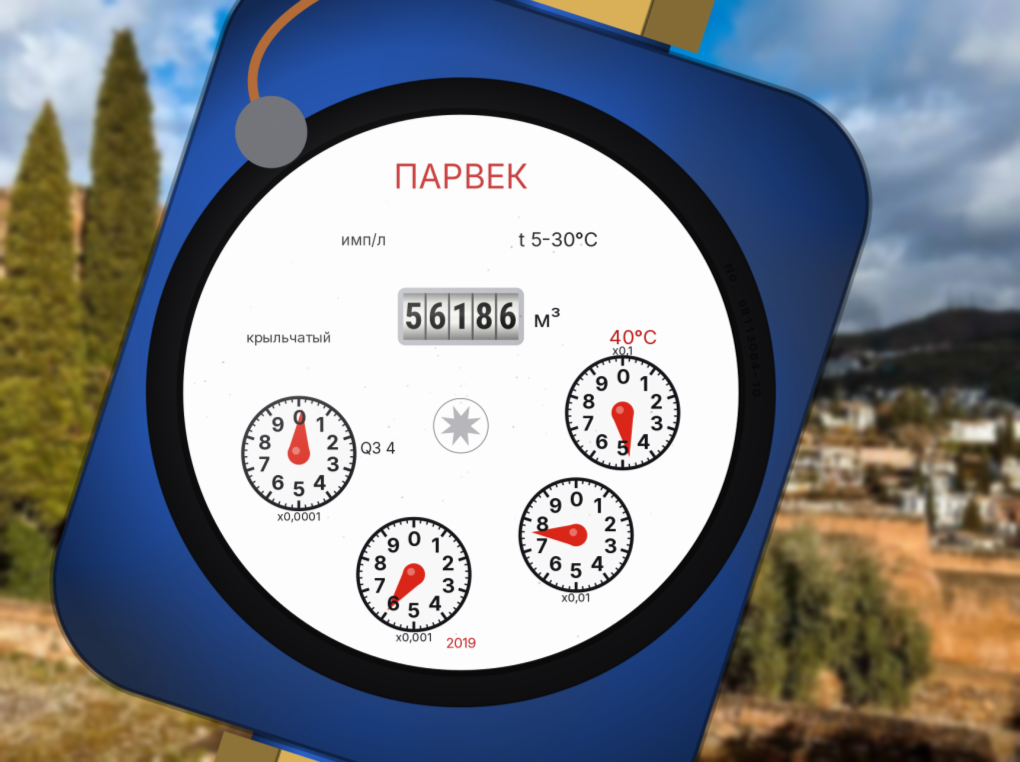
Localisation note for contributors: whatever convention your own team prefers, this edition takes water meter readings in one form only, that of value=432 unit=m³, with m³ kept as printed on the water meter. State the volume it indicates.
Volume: value=56186.4760 unit=m³
